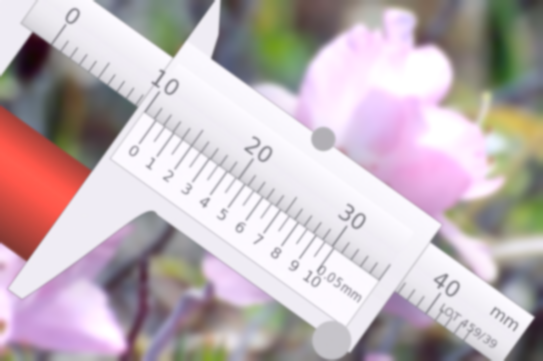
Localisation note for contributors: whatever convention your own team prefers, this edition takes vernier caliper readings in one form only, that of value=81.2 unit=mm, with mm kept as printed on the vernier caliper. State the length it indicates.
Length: value=11.2 unit=mm
